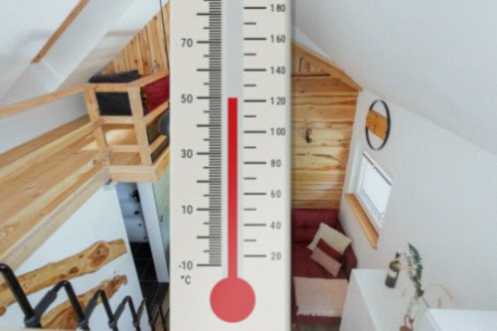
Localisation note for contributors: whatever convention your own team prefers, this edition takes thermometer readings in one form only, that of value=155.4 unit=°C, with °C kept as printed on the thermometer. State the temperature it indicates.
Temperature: value=50 unit=°C
